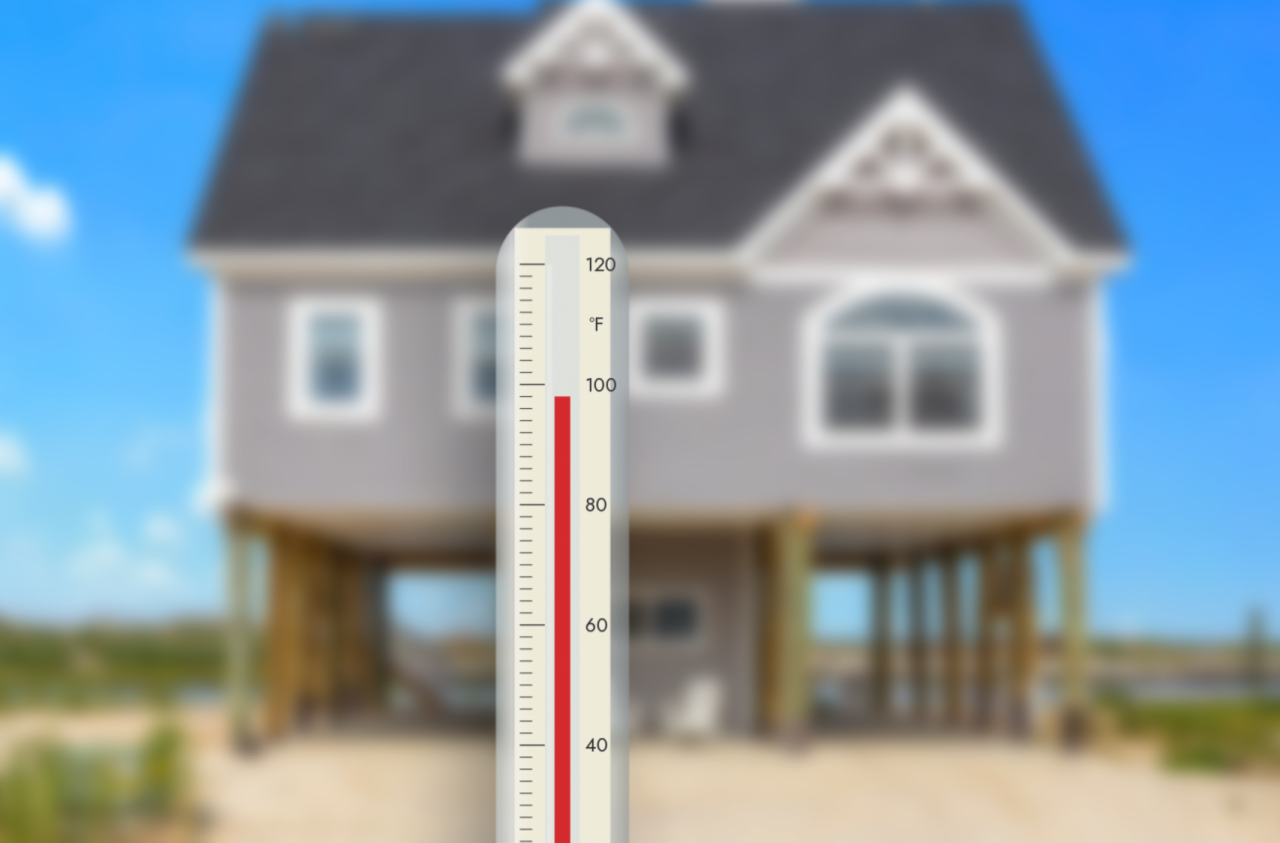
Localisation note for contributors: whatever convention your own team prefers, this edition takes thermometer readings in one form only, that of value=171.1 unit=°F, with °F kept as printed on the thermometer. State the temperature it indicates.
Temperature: value=98 unit=°F
